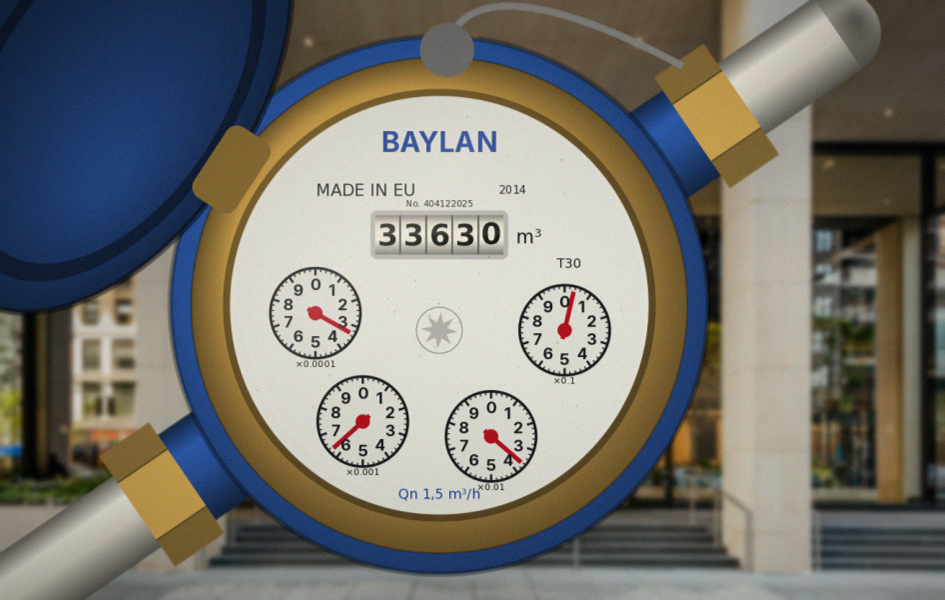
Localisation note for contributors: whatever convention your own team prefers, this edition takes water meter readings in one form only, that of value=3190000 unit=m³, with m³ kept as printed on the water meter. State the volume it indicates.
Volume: value=33630.0363 unit=m³
